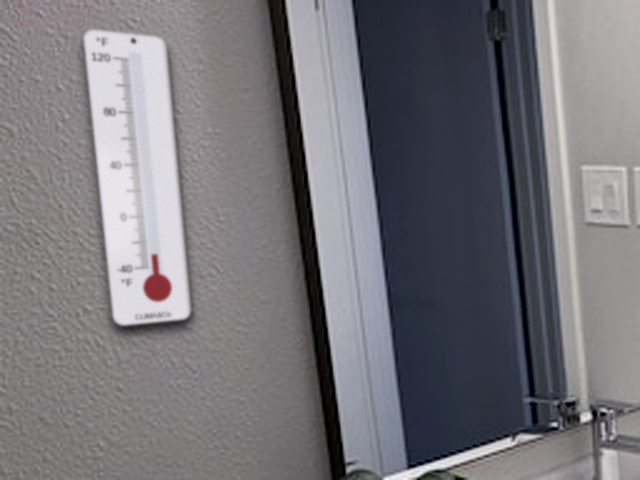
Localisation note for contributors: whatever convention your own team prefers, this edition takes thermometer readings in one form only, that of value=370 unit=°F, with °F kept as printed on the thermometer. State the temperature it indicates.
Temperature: value=-30 unit=°F
